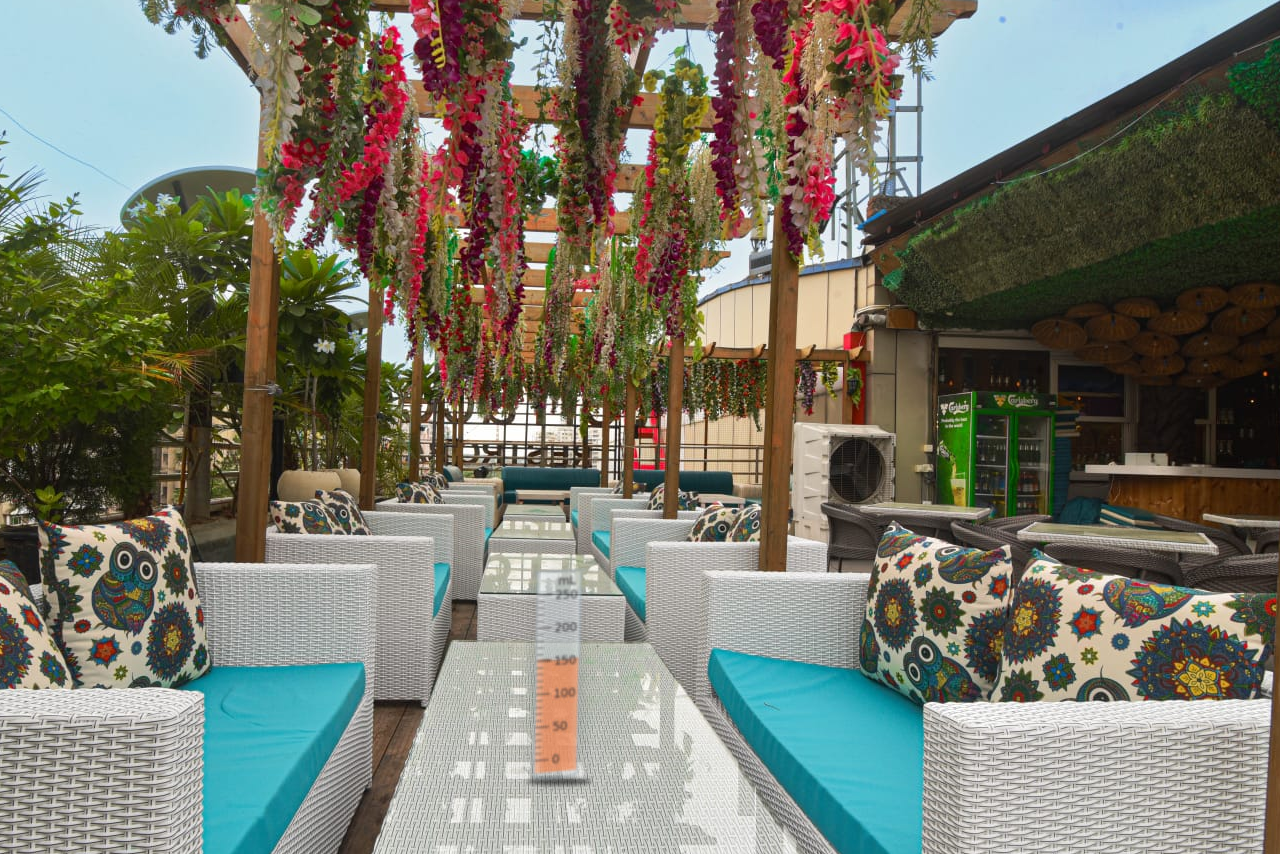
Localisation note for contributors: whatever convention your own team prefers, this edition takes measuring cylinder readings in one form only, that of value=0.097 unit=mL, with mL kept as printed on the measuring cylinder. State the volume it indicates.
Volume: value=150 unit=mL
